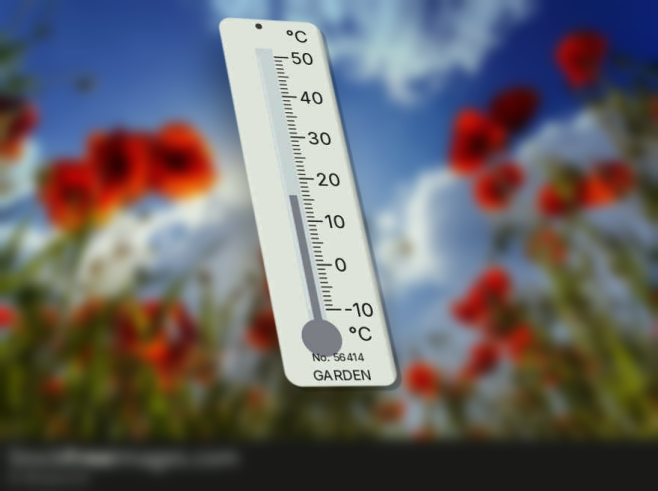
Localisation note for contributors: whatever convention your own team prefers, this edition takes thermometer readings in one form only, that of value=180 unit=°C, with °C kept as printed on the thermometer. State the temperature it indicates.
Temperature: value=16 unit=°C
